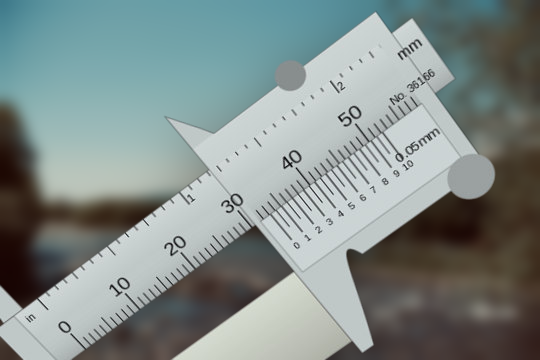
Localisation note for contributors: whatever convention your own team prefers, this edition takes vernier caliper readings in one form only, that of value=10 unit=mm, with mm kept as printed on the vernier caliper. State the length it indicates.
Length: value=33.2 unit=mm
